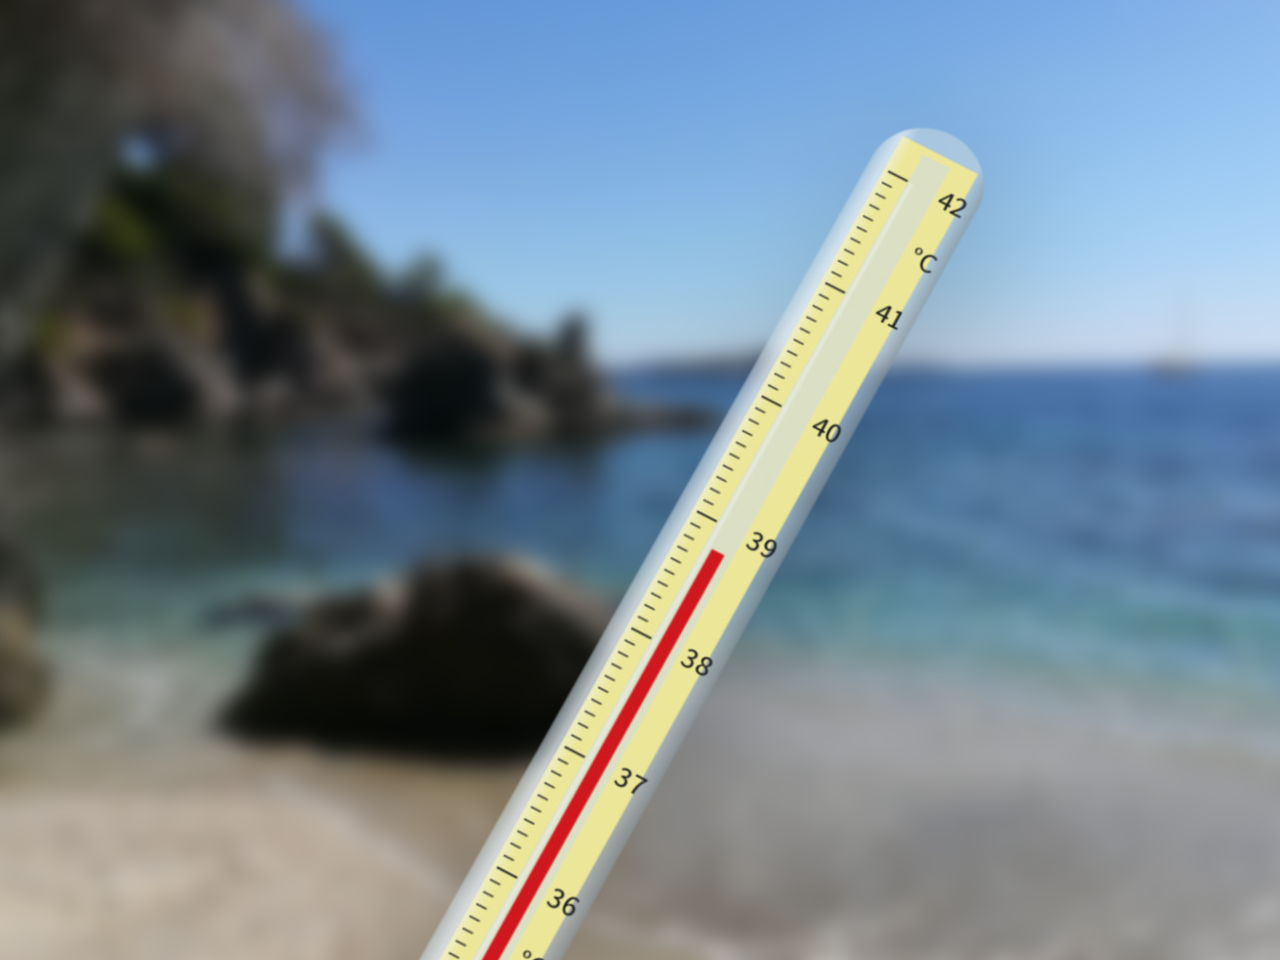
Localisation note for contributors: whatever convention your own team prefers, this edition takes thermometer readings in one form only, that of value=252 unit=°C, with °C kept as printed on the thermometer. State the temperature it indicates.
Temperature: value=38.8 unit=°C
